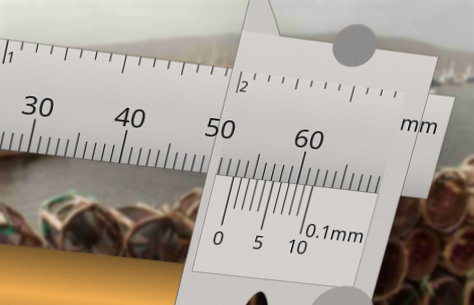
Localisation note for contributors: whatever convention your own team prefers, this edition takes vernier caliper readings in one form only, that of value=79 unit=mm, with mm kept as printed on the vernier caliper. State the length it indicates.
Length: value=52.8 unit=mm
